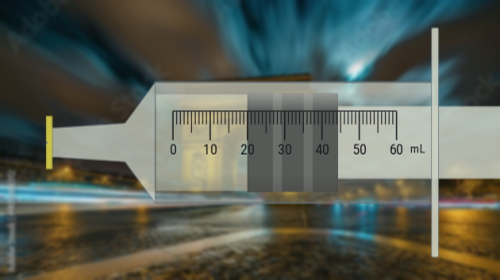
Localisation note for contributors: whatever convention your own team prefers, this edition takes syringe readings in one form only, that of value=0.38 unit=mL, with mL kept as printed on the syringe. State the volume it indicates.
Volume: value=20 unit=mL
